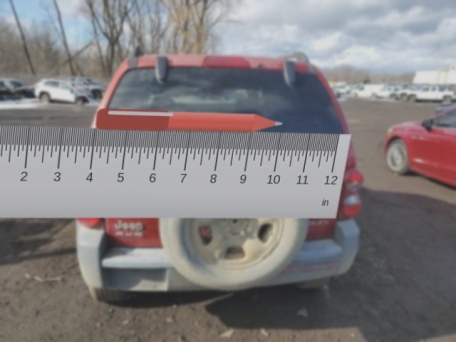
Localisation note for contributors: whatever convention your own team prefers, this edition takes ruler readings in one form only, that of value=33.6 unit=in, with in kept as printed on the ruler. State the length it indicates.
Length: value=6 unit=in
